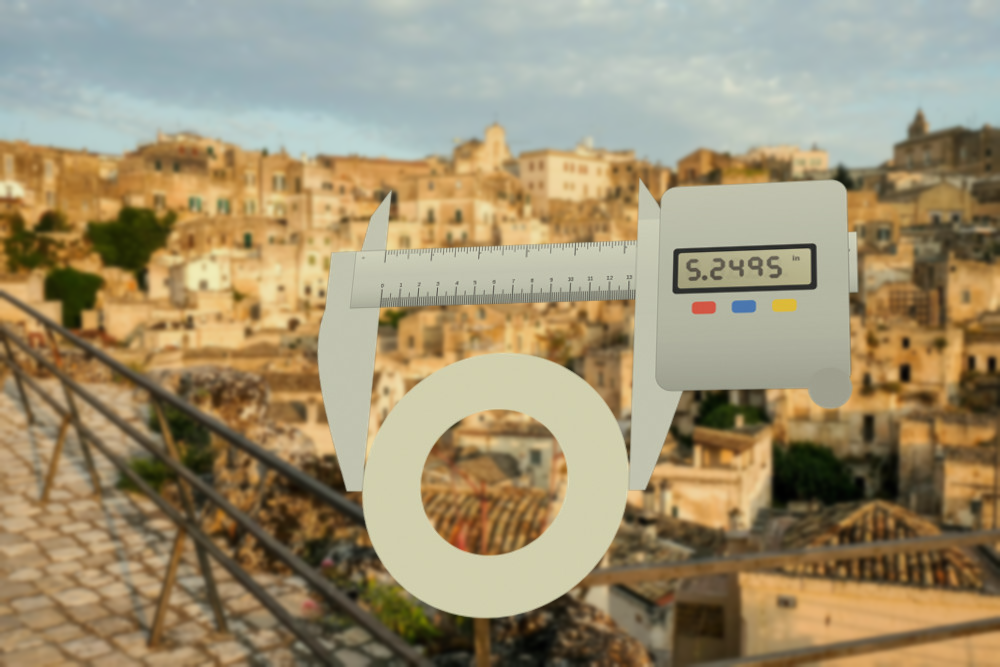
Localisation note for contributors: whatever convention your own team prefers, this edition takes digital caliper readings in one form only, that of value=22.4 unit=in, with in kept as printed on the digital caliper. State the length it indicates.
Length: value=5.2495 unit=in
